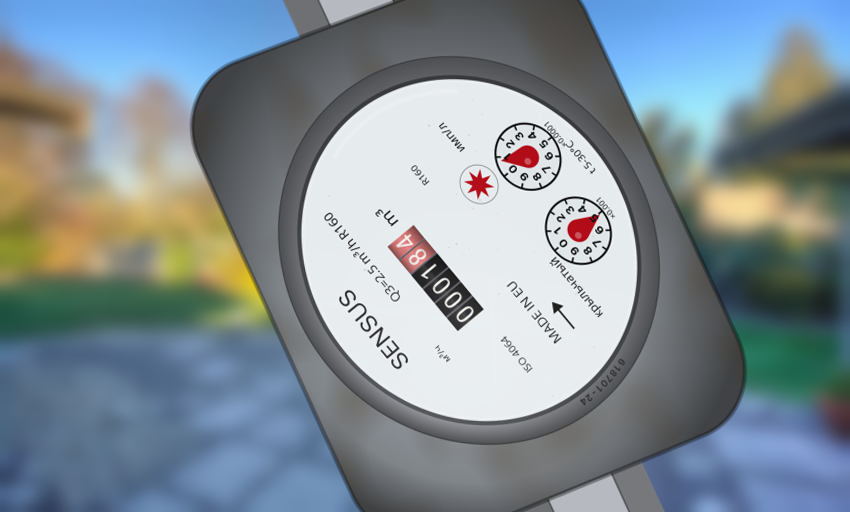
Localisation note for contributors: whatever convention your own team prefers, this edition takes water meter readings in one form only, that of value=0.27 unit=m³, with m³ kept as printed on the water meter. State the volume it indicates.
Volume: value=1.8450 unit=m³
